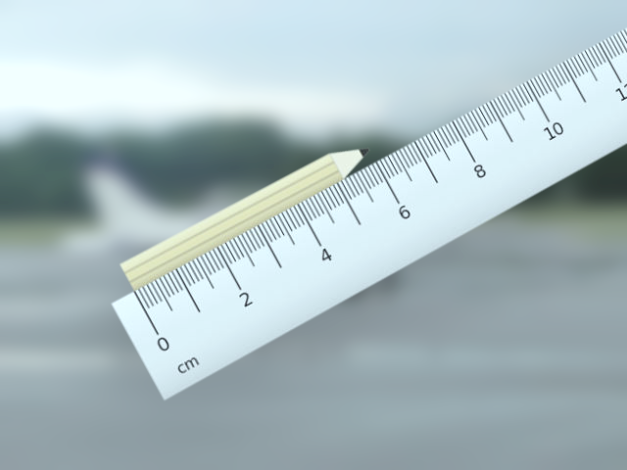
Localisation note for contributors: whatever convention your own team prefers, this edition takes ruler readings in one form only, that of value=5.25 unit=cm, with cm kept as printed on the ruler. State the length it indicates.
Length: value=6 unit=cm
